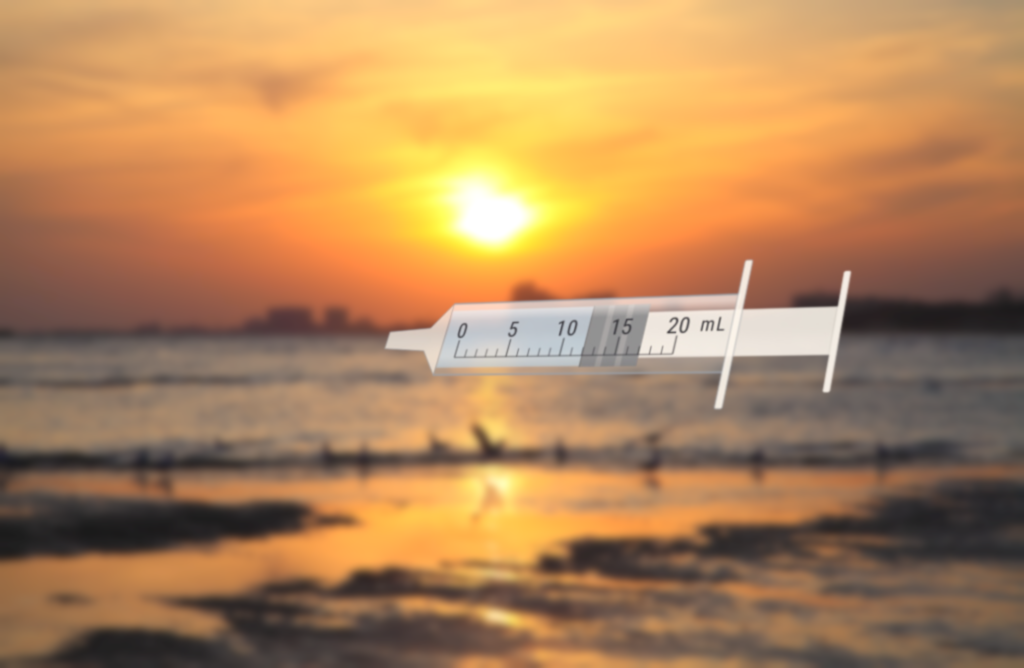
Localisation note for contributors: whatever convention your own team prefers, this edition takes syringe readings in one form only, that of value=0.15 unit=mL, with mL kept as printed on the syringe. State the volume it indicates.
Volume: value=12 unit=mL
